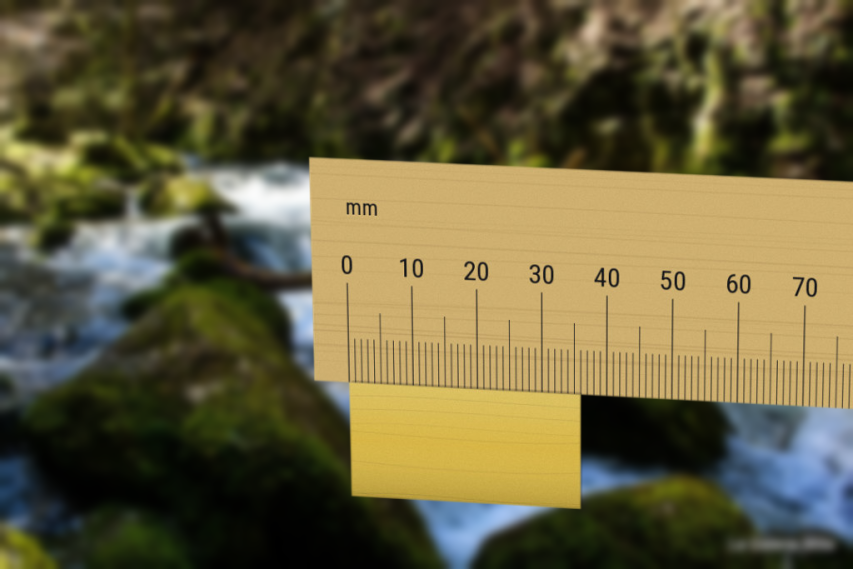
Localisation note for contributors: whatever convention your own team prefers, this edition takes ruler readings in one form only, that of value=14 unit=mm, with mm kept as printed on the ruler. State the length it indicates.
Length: value=36 unit=mm
